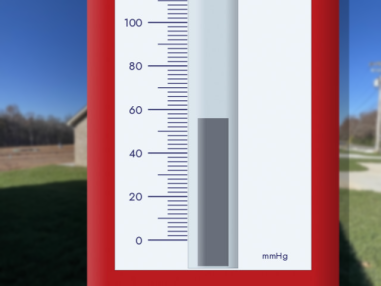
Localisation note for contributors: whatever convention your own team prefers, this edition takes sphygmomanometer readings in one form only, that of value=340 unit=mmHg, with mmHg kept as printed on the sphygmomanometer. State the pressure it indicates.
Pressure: value=56 unit=mmHg
